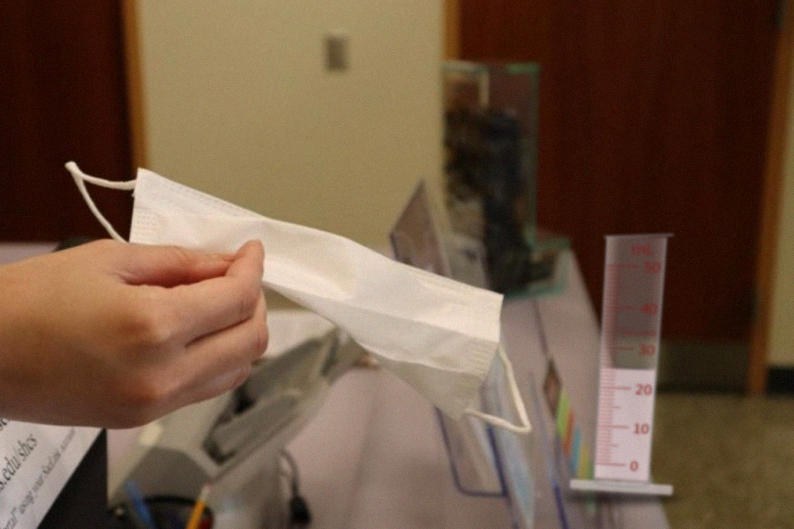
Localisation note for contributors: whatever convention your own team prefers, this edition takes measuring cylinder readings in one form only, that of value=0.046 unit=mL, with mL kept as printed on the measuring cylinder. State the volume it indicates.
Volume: value=25 unit=mL
